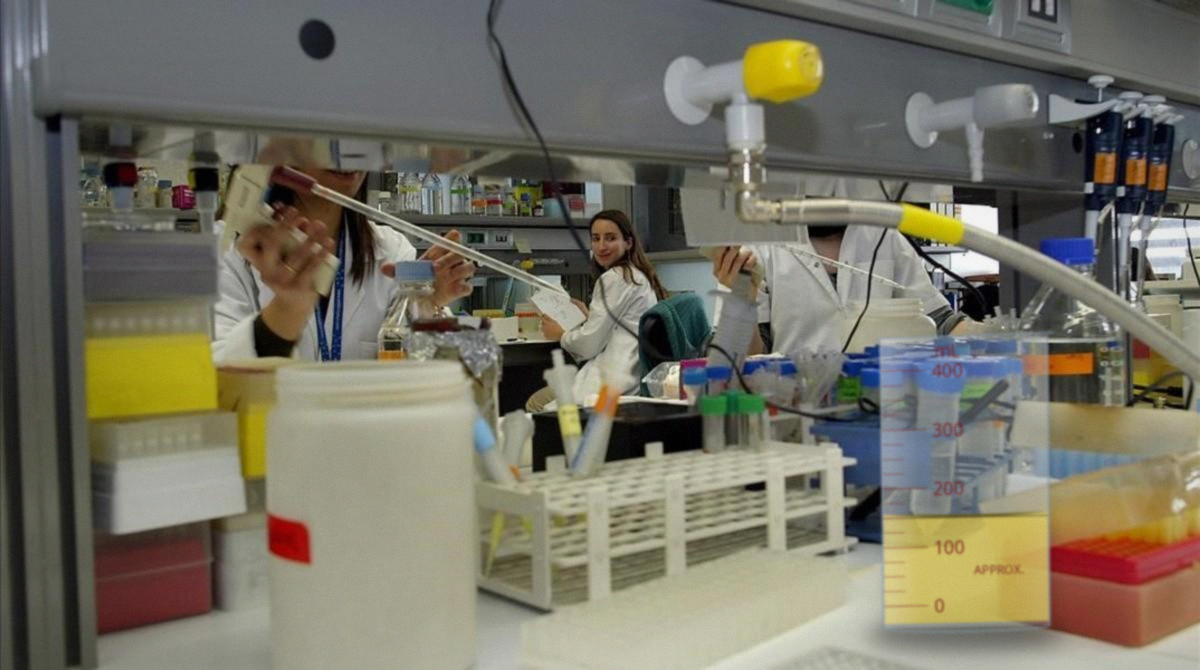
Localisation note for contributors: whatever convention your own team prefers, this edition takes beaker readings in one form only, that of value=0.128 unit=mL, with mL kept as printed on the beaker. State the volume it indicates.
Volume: value=150 unit=mL
